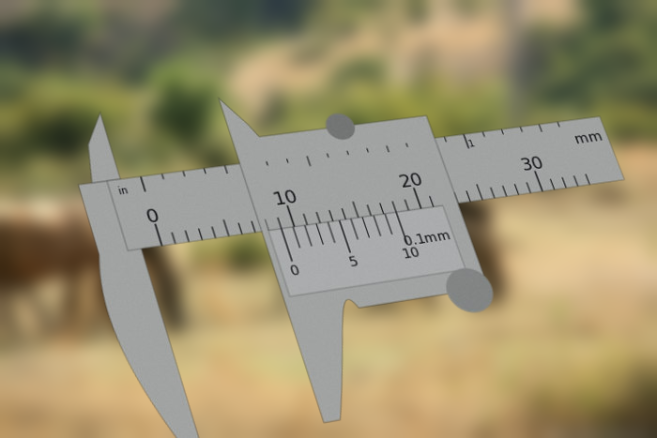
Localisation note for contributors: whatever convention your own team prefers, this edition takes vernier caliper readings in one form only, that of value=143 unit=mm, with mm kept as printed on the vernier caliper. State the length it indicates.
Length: value=9.0 unit=mm
